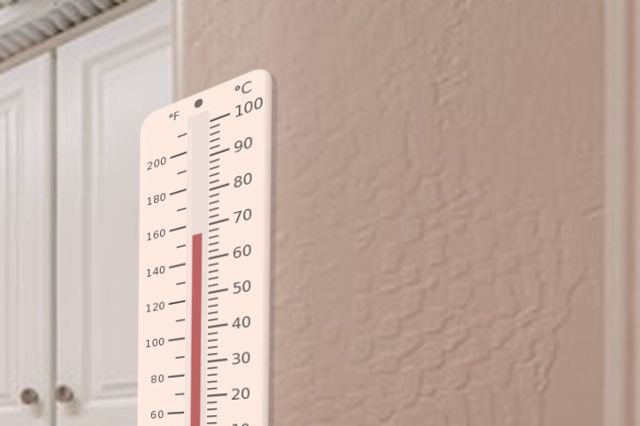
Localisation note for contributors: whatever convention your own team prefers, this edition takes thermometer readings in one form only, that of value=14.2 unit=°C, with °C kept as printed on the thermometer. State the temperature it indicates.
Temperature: value=68 unit=°C
